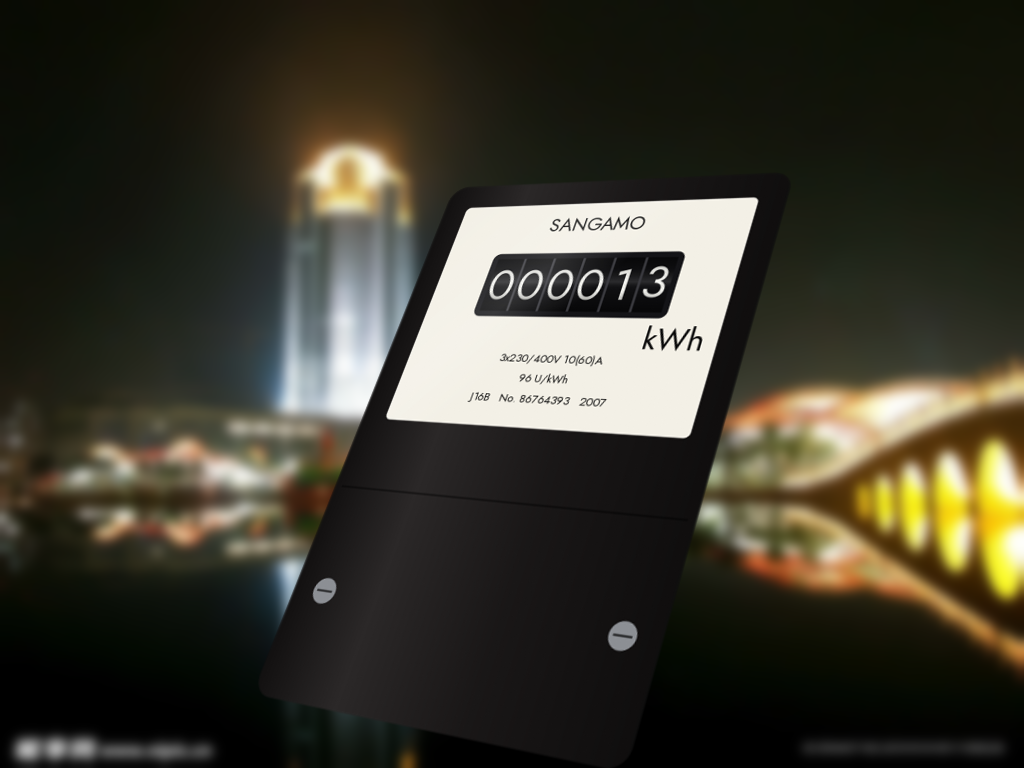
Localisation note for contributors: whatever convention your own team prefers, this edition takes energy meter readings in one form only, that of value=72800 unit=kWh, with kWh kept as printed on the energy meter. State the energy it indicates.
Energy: value=13 unit=kWh
